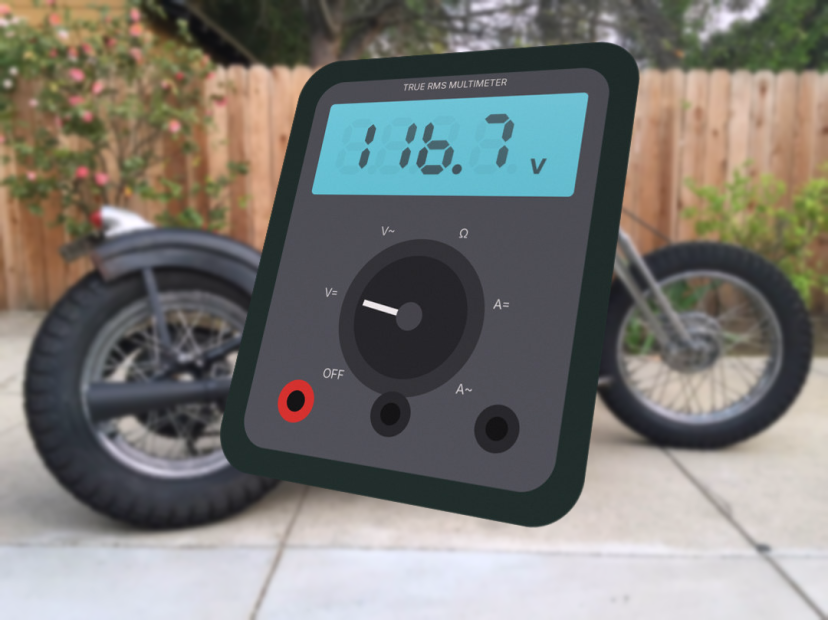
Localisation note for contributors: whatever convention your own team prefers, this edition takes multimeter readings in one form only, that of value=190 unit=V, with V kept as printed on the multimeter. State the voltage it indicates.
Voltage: value=116.7 unit=V
